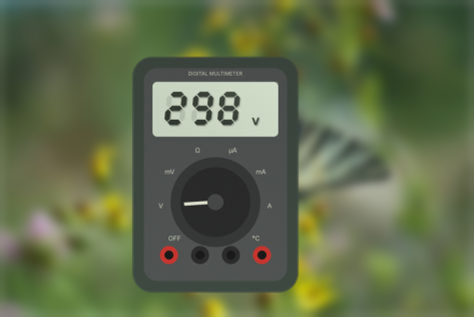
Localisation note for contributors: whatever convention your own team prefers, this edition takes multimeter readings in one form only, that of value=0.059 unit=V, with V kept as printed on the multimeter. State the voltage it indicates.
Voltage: value=298 unit=V
